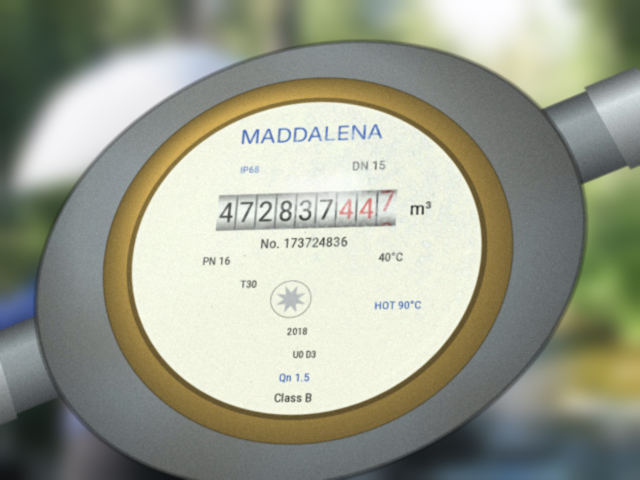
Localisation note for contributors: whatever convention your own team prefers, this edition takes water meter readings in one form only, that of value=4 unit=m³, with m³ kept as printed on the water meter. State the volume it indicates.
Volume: value=472837.447 unit=m³
